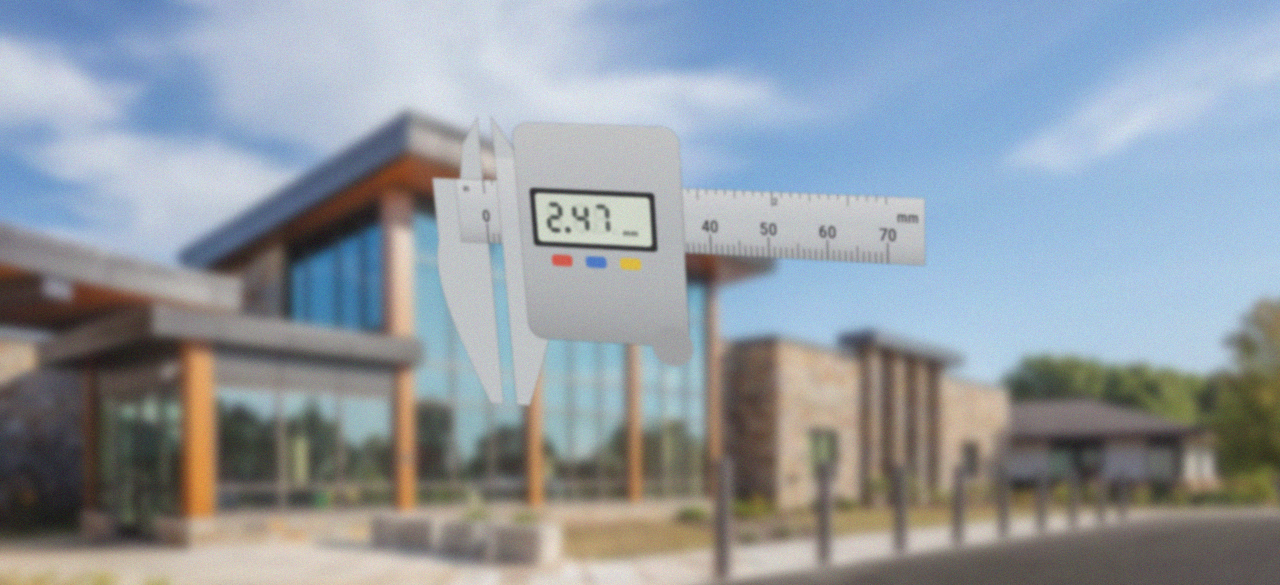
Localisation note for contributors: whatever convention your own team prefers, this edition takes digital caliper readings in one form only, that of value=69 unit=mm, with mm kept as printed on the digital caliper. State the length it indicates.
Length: value=2.47 unit=mm
